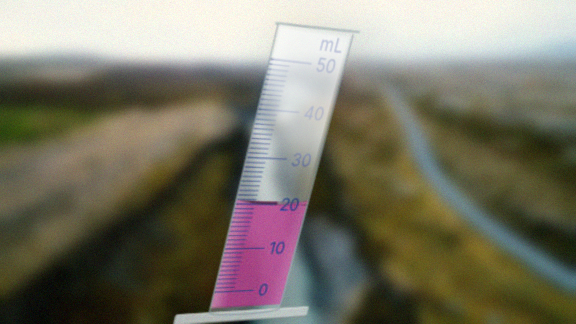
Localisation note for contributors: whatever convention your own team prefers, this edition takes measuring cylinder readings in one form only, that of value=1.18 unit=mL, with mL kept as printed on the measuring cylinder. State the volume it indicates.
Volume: value=20 unit=mL
